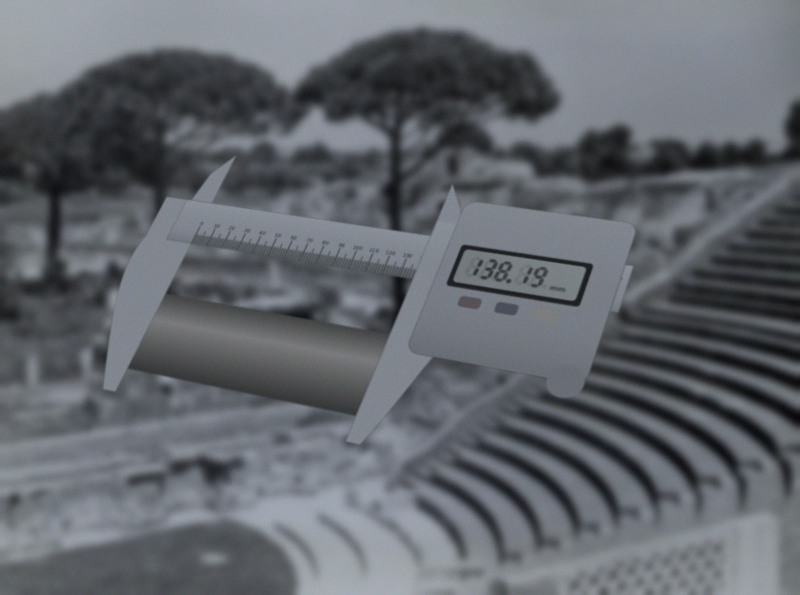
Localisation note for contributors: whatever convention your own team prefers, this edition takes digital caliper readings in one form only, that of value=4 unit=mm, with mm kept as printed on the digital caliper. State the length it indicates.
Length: value=138.19 unit=mm
